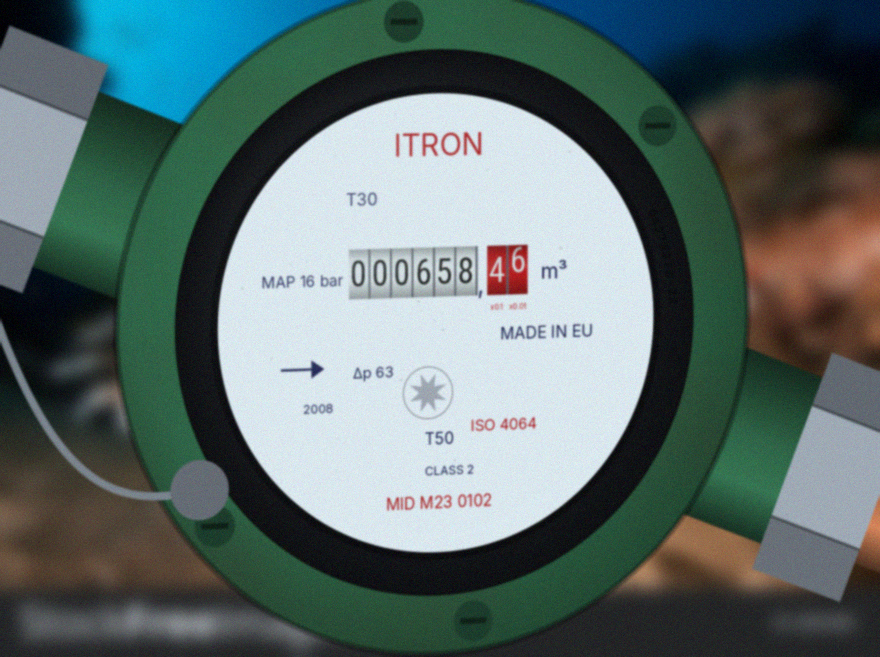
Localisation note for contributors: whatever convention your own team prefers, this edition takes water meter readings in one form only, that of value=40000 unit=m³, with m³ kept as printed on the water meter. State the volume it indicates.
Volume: value=658.46 unit=m³
